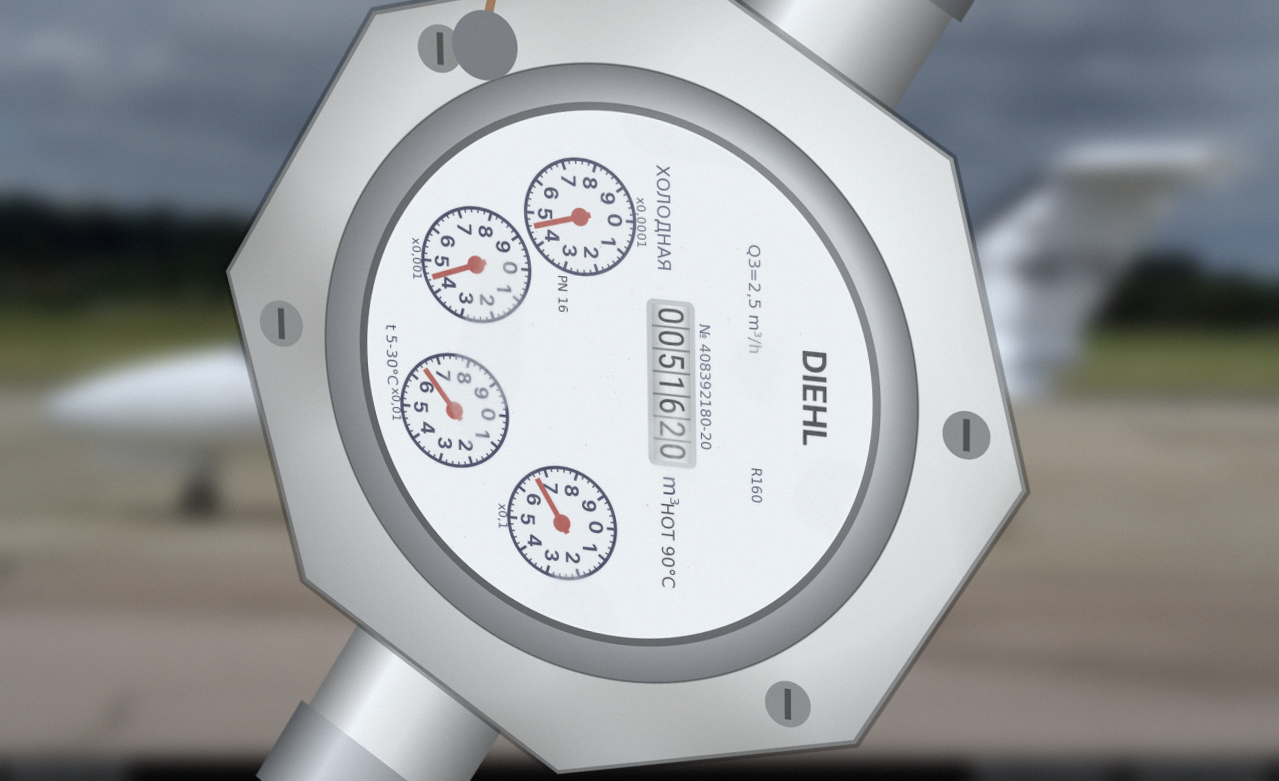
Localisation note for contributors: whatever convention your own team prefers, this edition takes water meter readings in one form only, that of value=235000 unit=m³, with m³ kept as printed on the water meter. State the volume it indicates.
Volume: value=51620.6644 unit=m³
